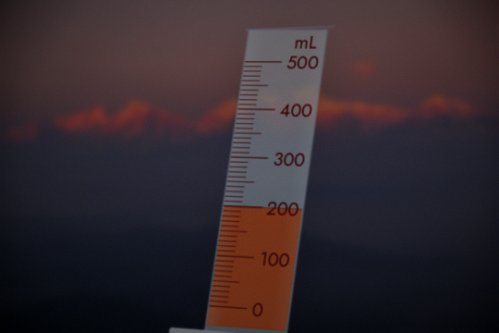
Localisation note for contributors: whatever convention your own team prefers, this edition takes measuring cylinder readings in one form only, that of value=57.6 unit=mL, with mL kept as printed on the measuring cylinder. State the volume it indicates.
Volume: value=200 unit=mL
